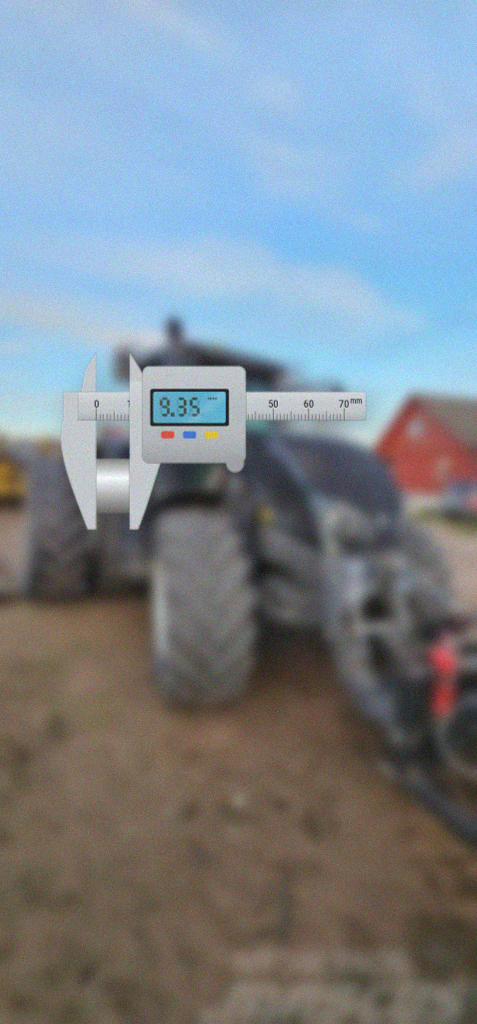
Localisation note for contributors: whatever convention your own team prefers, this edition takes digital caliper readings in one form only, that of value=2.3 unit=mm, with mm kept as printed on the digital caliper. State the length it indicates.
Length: value=9.35 unit=mm
